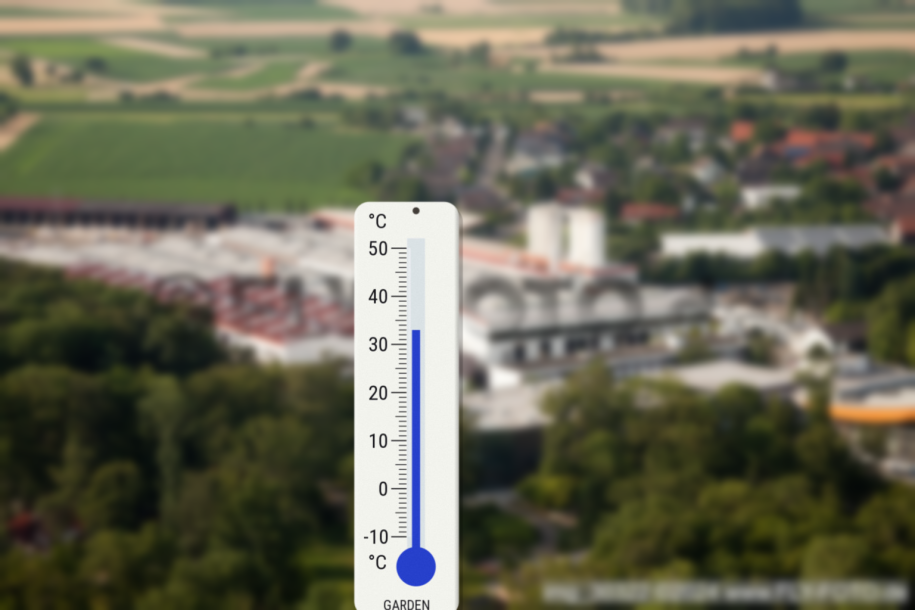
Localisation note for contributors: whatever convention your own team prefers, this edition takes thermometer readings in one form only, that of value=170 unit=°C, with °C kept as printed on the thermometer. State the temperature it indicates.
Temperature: value=33 unit=°C
